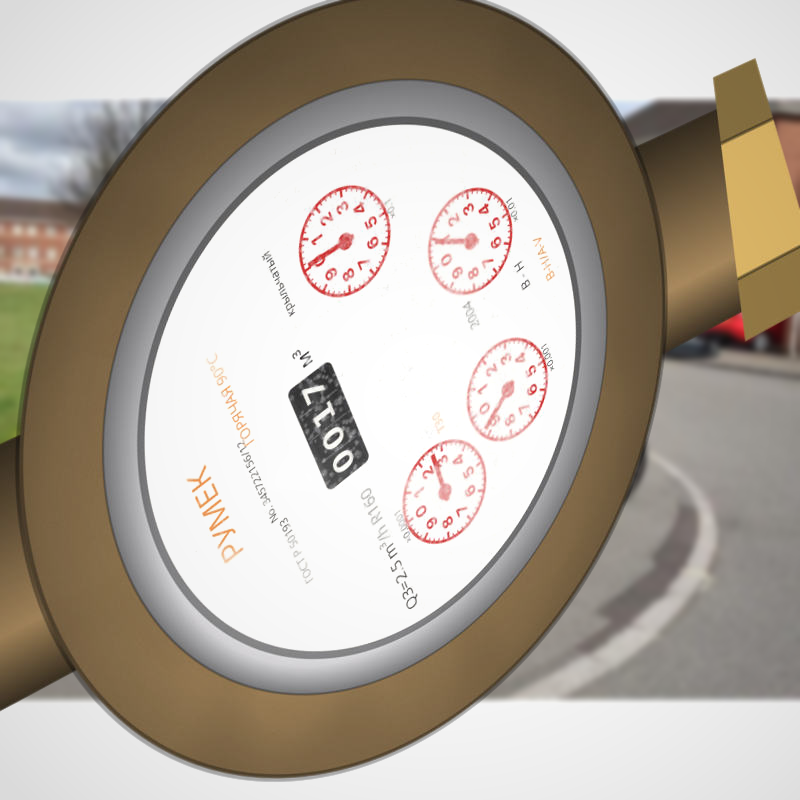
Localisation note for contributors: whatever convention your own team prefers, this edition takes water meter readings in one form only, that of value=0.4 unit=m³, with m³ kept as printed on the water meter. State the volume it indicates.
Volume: value=17.0092 unit=m³
